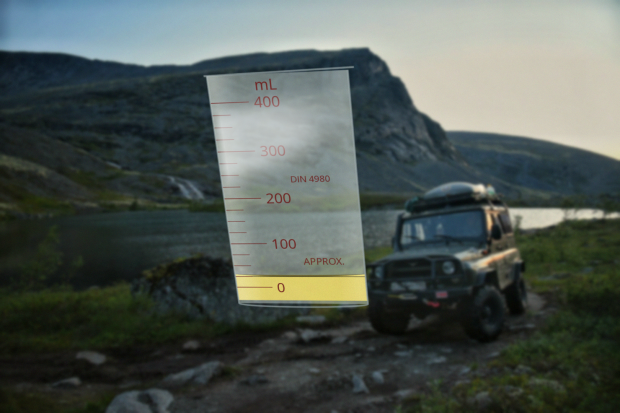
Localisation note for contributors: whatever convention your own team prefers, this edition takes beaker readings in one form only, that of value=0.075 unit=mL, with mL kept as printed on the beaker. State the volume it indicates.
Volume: value=25 unit=mL
